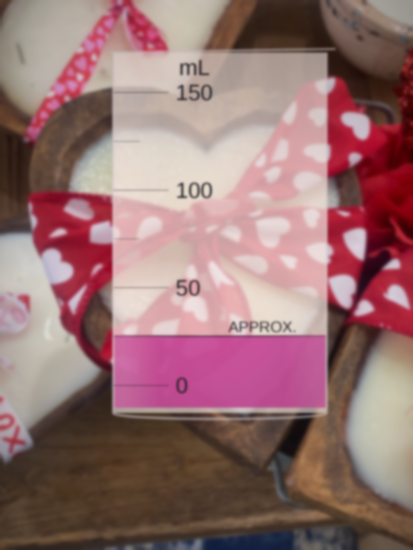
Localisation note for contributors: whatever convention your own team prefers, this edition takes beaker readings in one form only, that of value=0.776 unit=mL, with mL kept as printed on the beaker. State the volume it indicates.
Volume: value=25 unit=mL
